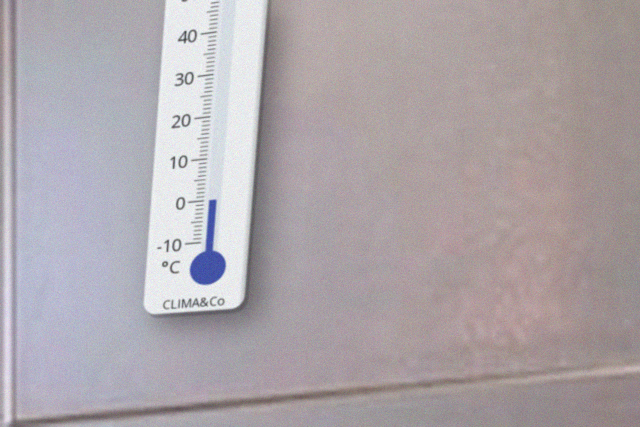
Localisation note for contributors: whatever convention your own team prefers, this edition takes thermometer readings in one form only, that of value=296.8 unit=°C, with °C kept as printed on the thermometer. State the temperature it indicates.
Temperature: value=0 unit=°C
